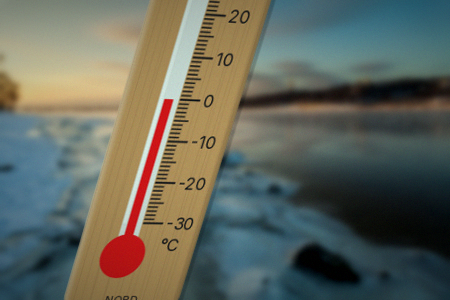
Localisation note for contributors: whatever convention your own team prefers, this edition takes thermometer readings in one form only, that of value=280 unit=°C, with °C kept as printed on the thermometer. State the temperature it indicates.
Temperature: value=0 unit=°C
